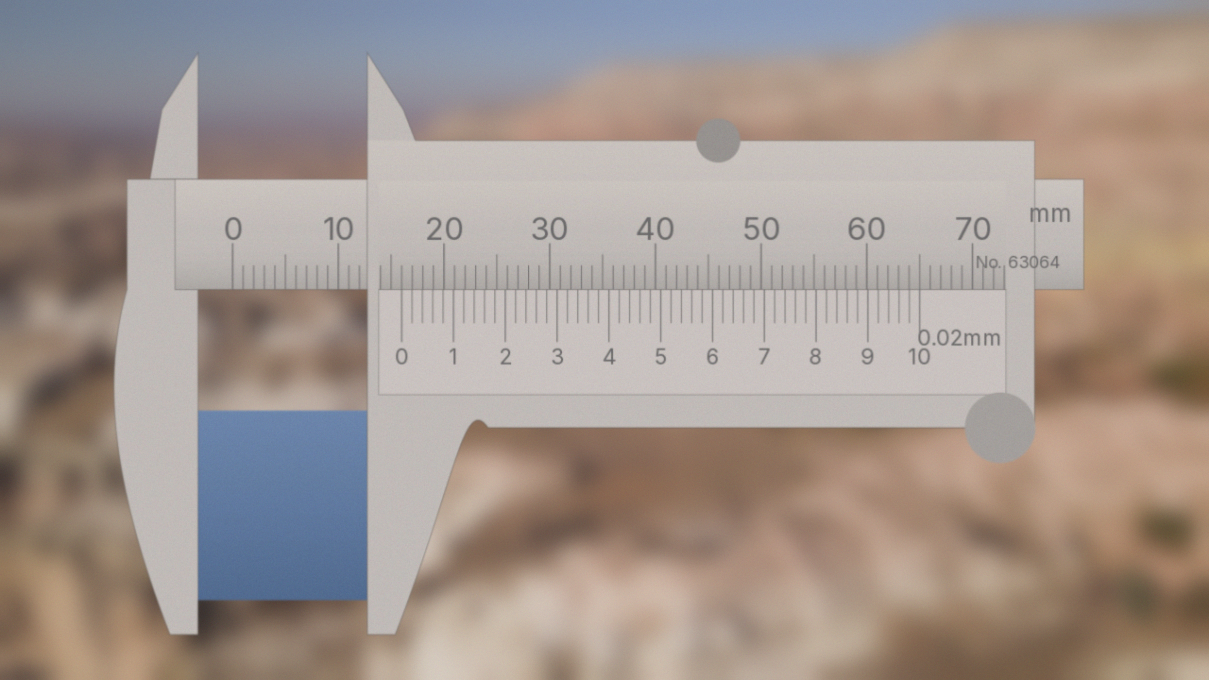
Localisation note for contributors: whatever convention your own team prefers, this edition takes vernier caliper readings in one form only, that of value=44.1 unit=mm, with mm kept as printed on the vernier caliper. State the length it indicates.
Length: value=16.0 unit=mm
